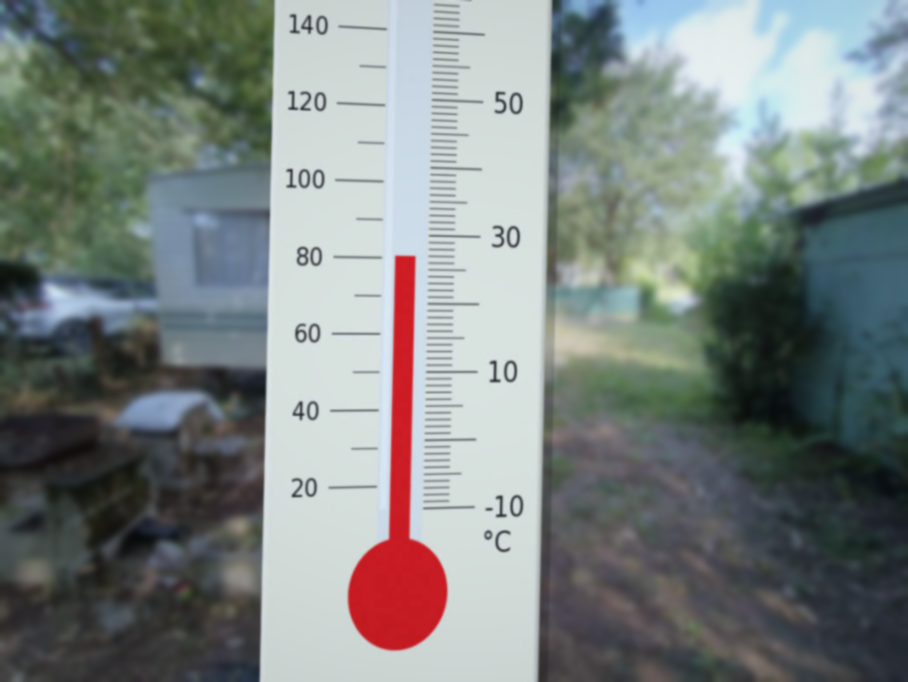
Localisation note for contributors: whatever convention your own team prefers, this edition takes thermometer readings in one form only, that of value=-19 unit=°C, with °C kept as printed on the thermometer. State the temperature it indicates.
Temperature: value=27 unit=°C
